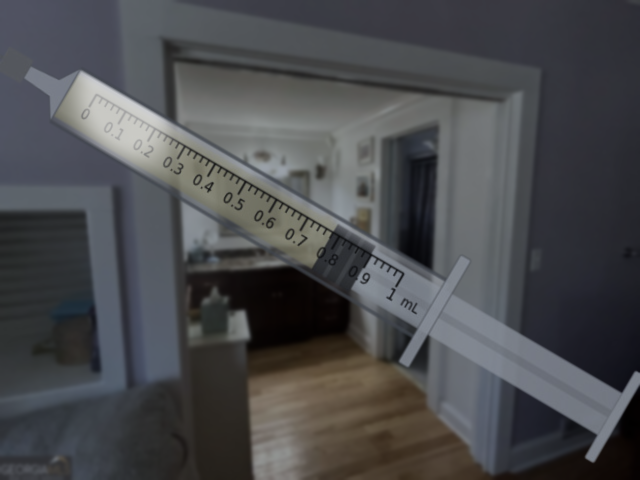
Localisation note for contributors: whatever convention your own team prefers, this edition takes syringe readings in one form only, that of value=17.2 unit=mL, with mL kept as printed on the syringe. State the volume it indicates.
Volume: value=0.78 unit=mL
